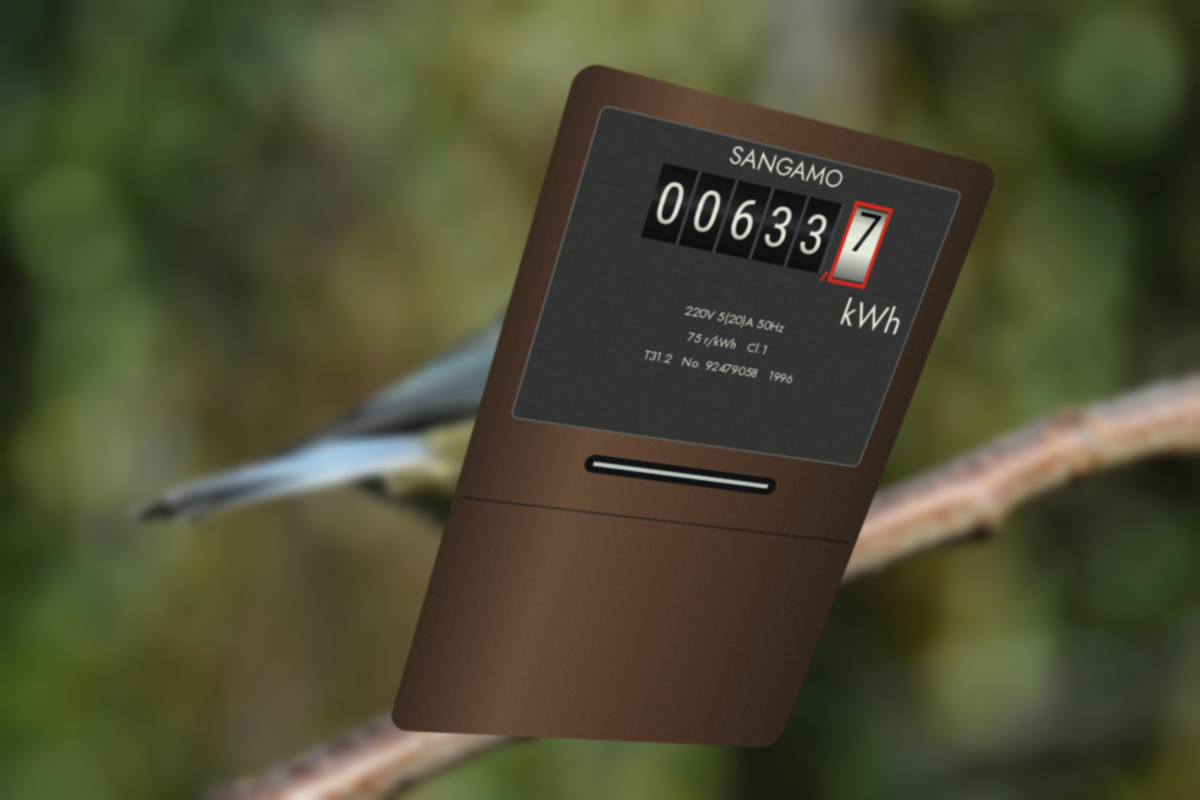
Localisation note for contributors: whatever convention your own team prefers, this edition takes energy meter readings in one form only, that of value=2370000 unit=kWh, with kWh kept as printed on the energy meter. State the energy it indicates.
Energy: value=633.7 unit=kWh
